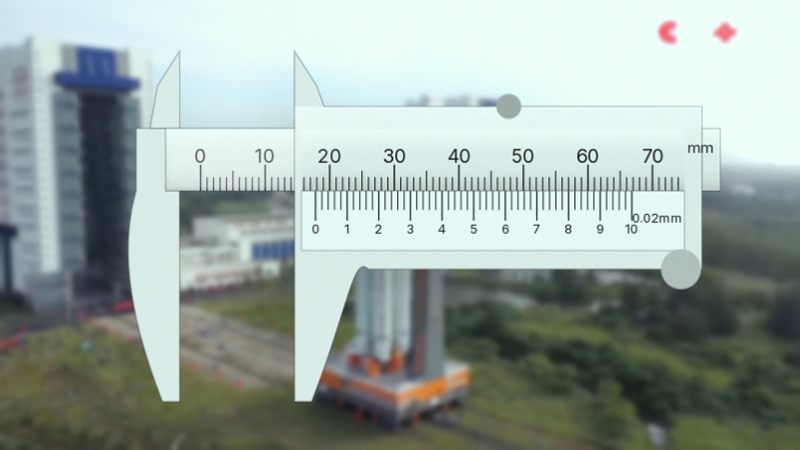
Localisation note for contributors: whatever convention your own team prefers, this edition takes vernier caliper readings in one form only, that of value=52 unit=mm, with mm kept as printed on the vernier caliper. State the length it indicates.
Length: value=17.8 unit=mm
